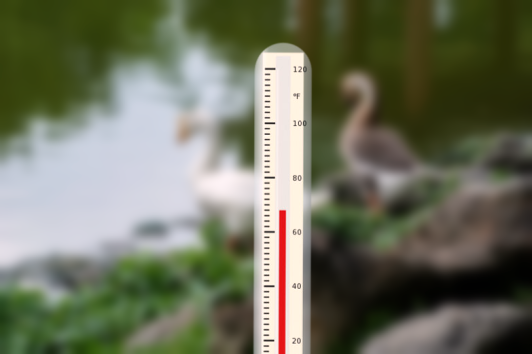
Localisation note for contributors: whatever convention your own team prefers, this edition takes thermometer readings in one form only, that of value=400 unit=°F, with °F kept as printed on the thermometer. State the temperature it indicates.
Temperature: value=68 unit=°F
